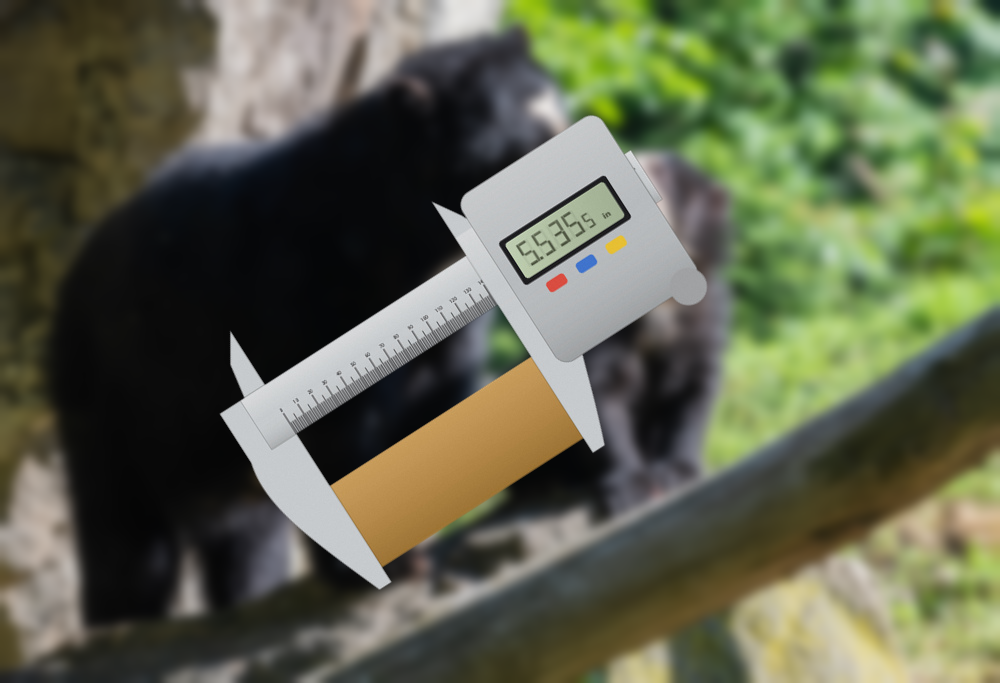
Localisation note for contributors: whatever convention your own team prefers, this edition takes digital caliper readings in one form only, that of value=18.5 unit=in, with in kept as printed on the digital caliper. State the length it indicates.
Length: value=5.5355 unit=in
